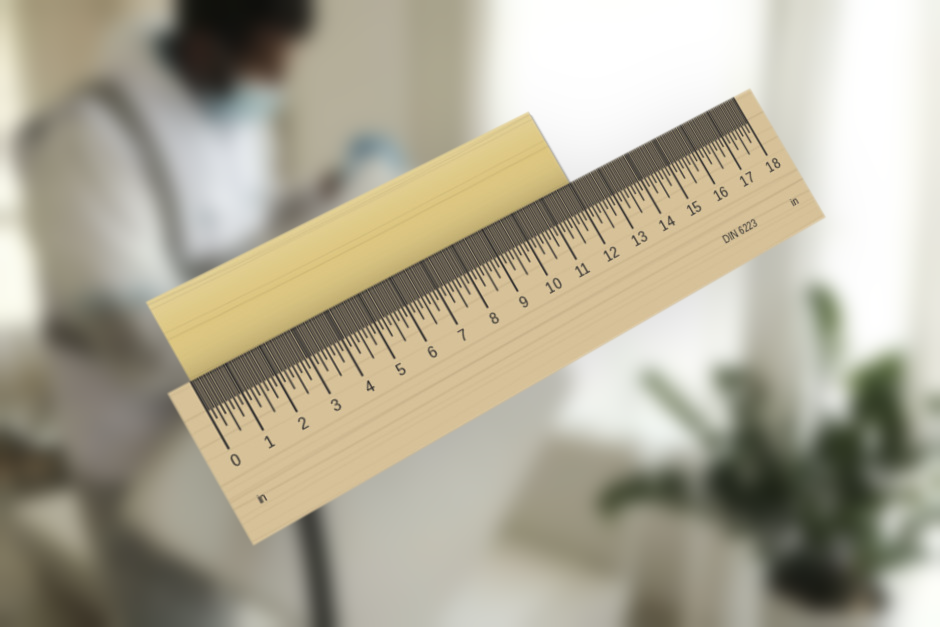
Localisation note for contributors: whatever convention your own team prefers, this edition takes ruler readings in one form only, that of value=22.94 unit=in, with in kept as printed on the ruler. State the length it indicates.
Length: value=12 unit=in
